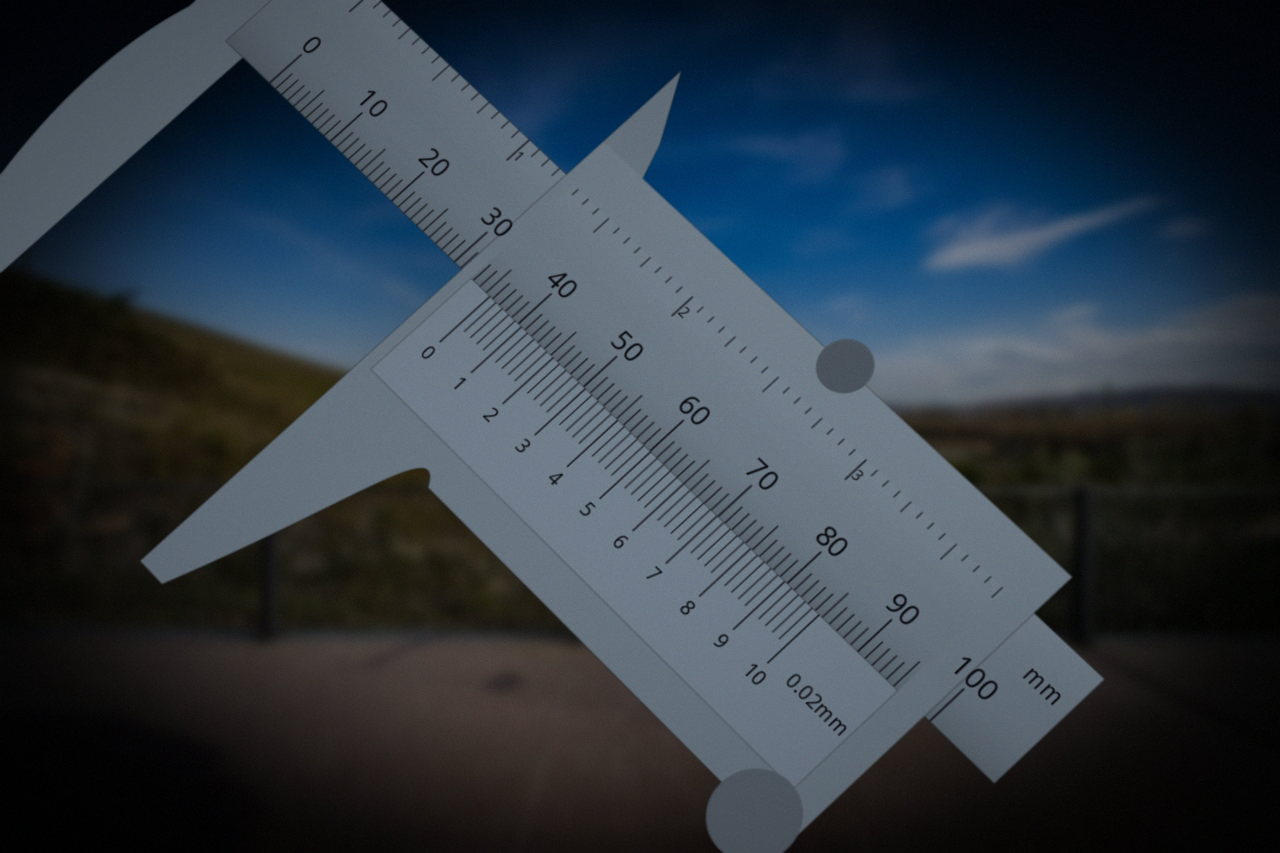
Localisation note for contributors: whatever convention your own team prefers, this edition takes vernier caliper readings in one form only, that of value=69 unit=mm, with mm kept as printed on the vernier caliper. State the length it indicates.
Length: value=35.6 unit=mm
